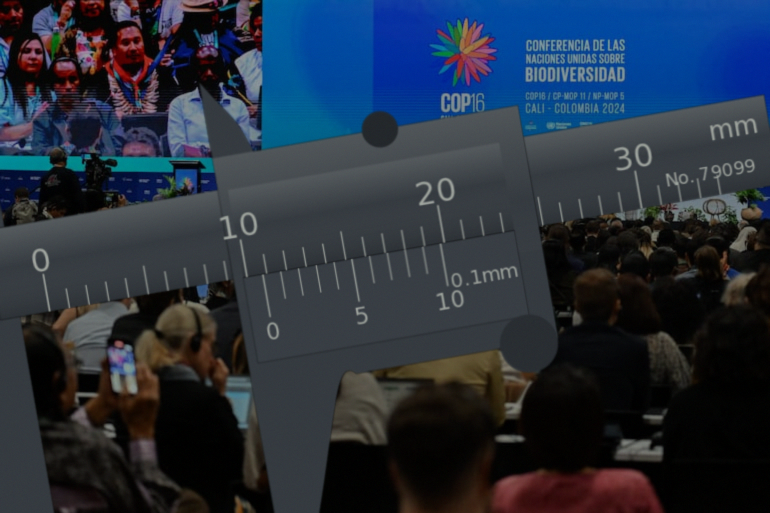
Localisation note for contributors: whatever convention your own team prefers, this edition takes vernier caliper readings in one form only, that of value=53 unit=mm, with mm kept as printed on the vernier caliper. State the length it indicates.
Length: value=10.8 unit=mm
